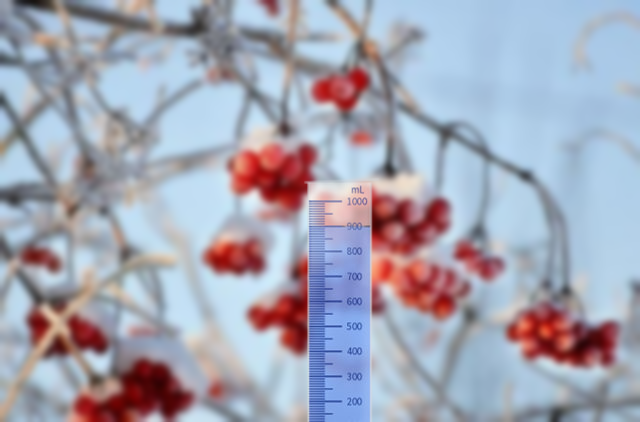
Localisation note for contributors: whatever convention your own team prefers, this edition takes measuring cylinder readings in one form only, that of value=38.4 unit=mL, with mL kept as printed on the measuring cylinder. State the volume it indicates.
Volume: value=900 unit=mL
